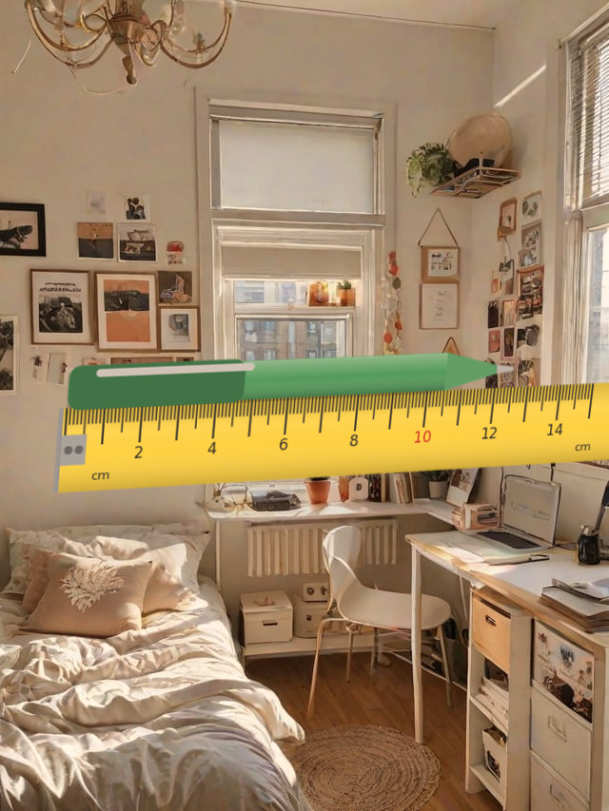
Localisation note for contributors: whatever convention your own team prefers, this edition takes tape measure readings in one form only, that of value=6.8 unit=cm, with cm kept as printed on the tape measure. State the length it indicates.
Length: value=12.5 unit=cm
